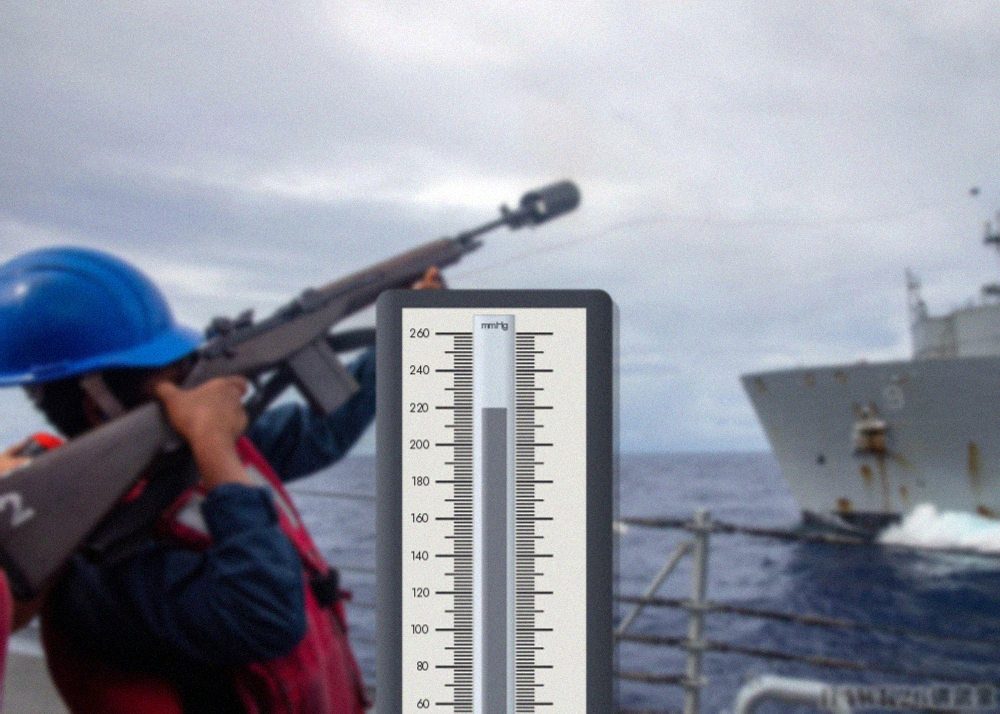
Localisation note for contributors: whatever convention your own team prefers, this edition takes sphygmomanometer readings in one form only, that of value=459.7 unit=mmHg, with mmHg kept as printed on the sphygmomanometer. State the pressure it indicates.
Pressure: value=220 unit=mmHg
